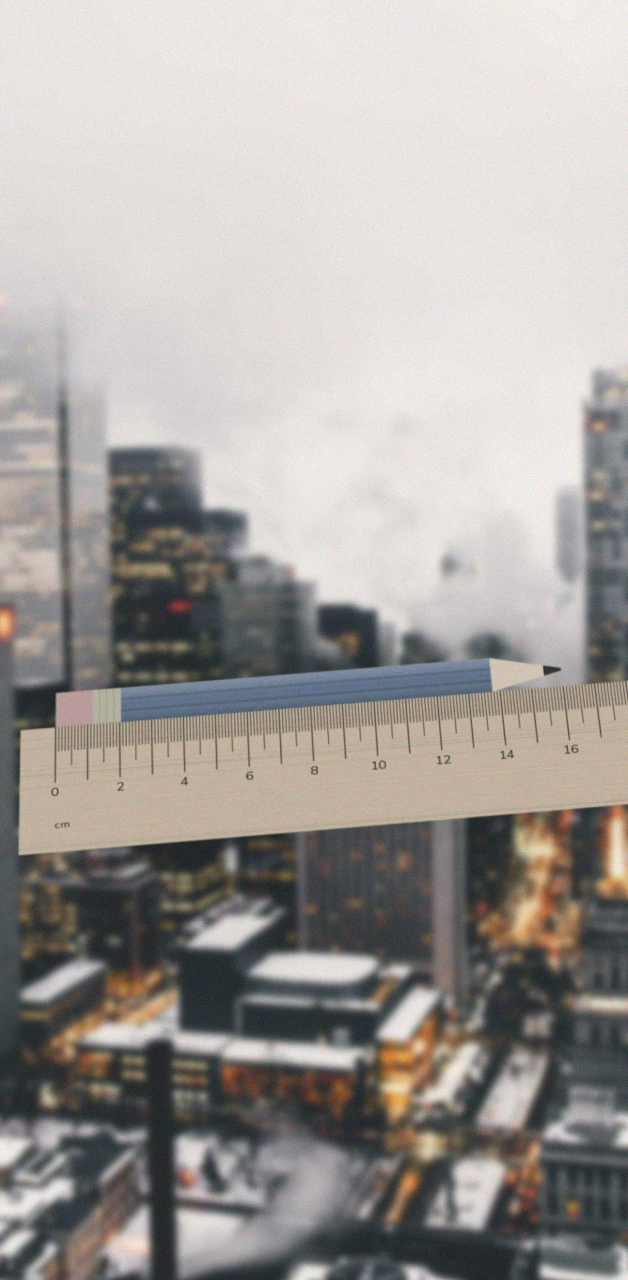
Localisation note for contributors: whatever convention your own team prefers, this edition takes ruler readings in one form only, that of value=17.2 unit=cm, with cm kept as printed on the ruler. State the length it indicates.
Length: value=16 unit=cm
